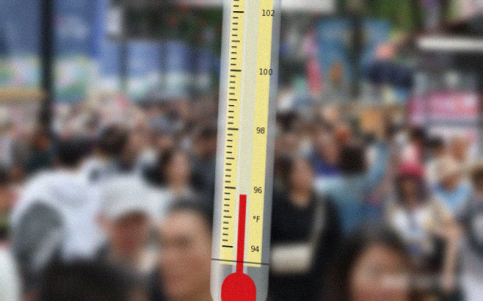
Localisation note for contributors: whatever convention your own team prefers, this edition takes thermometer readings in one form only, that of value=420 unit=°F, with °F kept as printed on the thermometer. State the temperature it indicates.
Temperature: value=95.8 unit=°F
